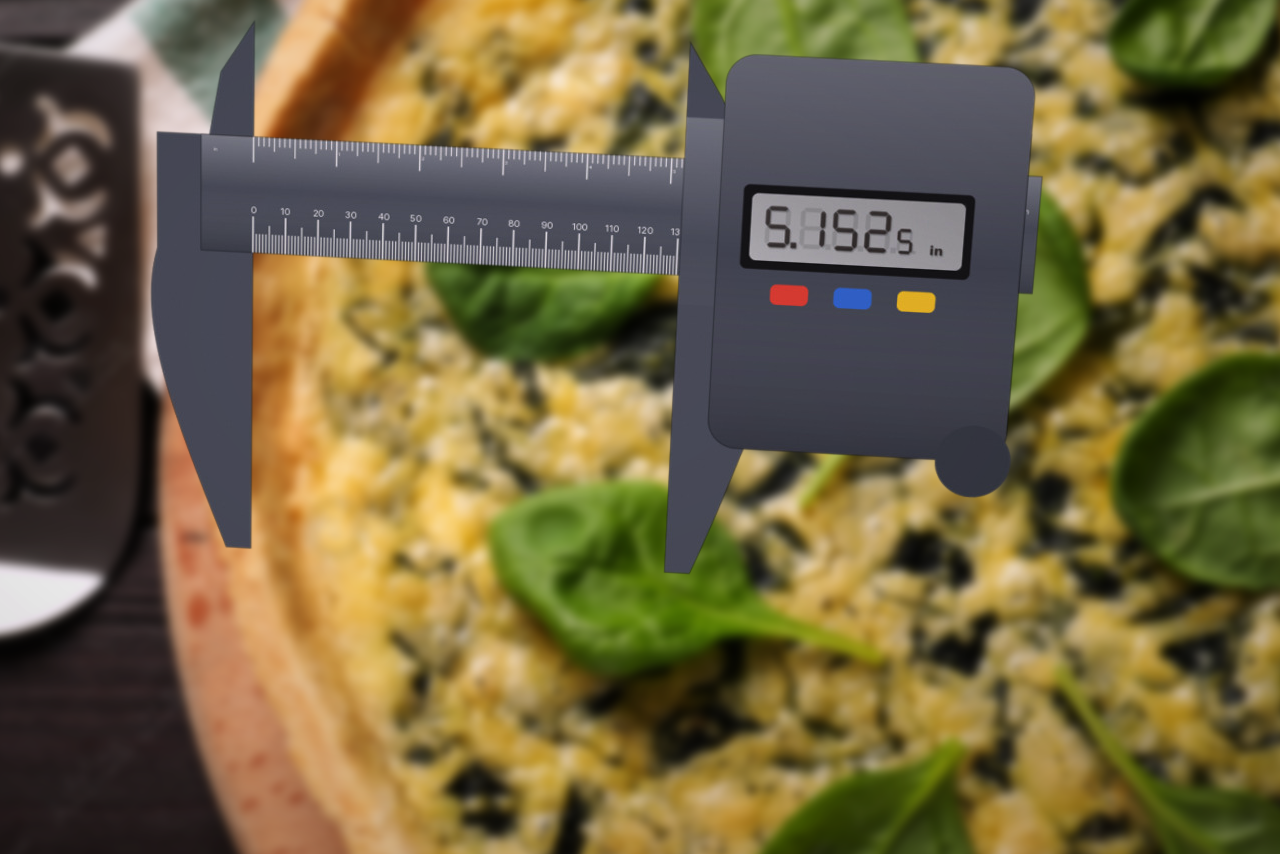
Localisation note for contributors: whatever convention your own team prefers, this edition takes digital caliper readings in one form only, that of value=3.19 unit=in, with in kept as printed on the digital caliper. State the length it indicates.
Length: value=5.1525 unit=in
